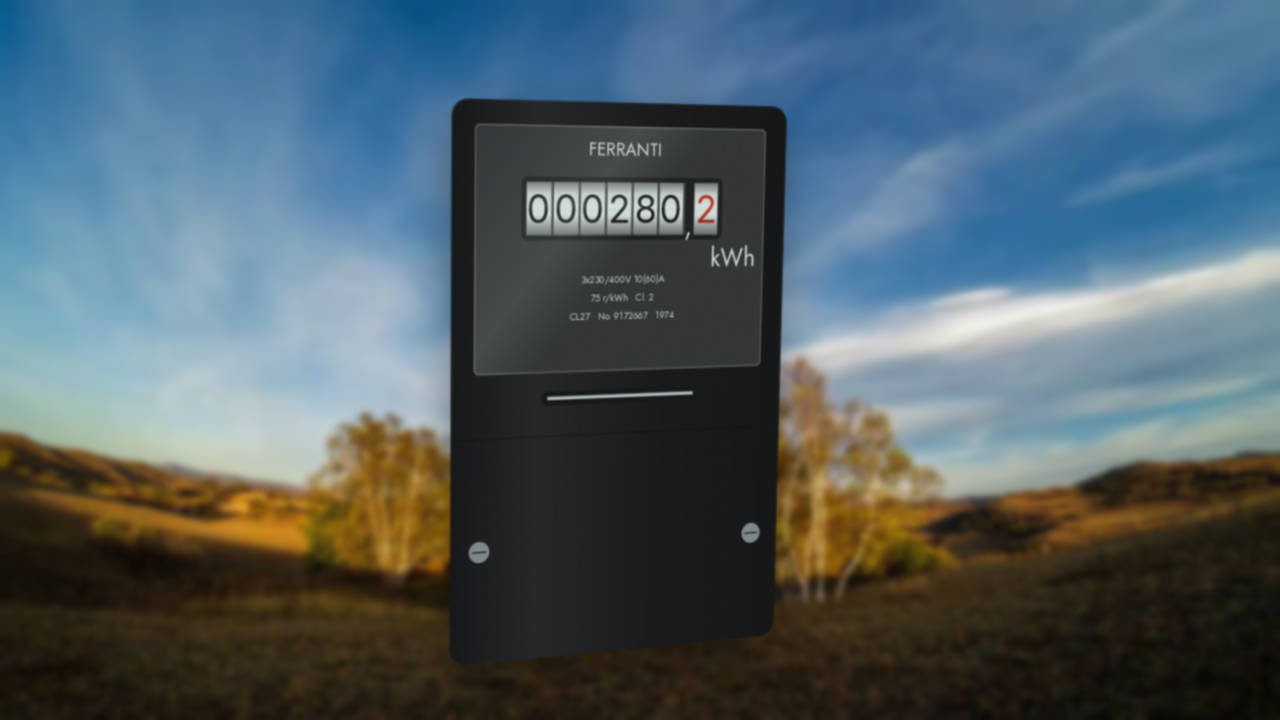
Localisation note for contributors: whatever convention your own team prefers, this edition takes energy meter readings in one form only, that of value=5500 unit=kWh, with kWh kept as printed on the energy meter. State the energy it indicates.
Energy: value=280.2 unit=kWh
